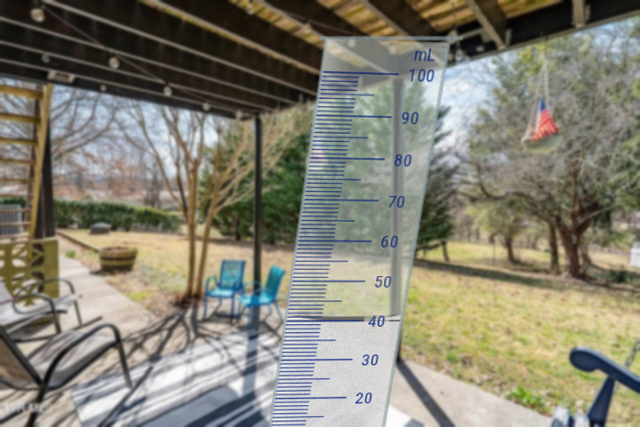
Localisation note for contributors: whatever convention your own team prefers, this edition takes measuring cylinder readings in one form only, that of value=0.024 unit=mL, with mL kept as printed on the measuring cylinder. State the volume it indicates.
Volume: value=40 unit=mL
